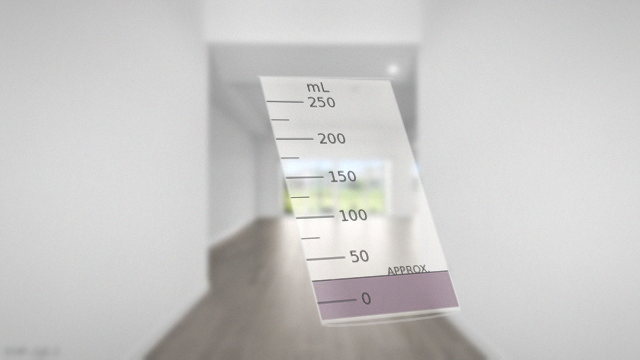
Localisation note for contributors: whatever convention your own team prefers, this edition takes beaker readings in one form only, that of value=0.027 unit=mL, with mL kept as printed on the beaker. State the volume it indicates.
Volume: value=25 unit=mL
